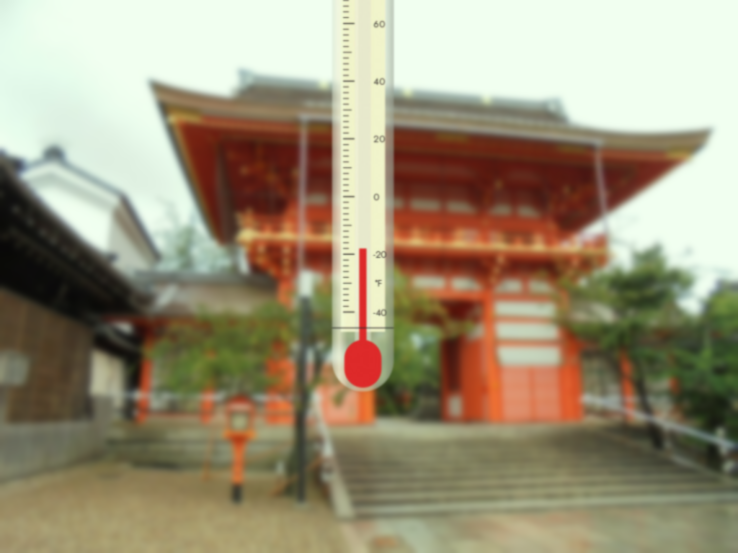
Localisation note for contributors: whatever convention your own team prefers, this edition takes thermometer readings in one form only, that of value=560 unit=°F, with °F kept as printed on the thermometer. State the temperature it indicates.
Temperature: value=-18 unit=°F
